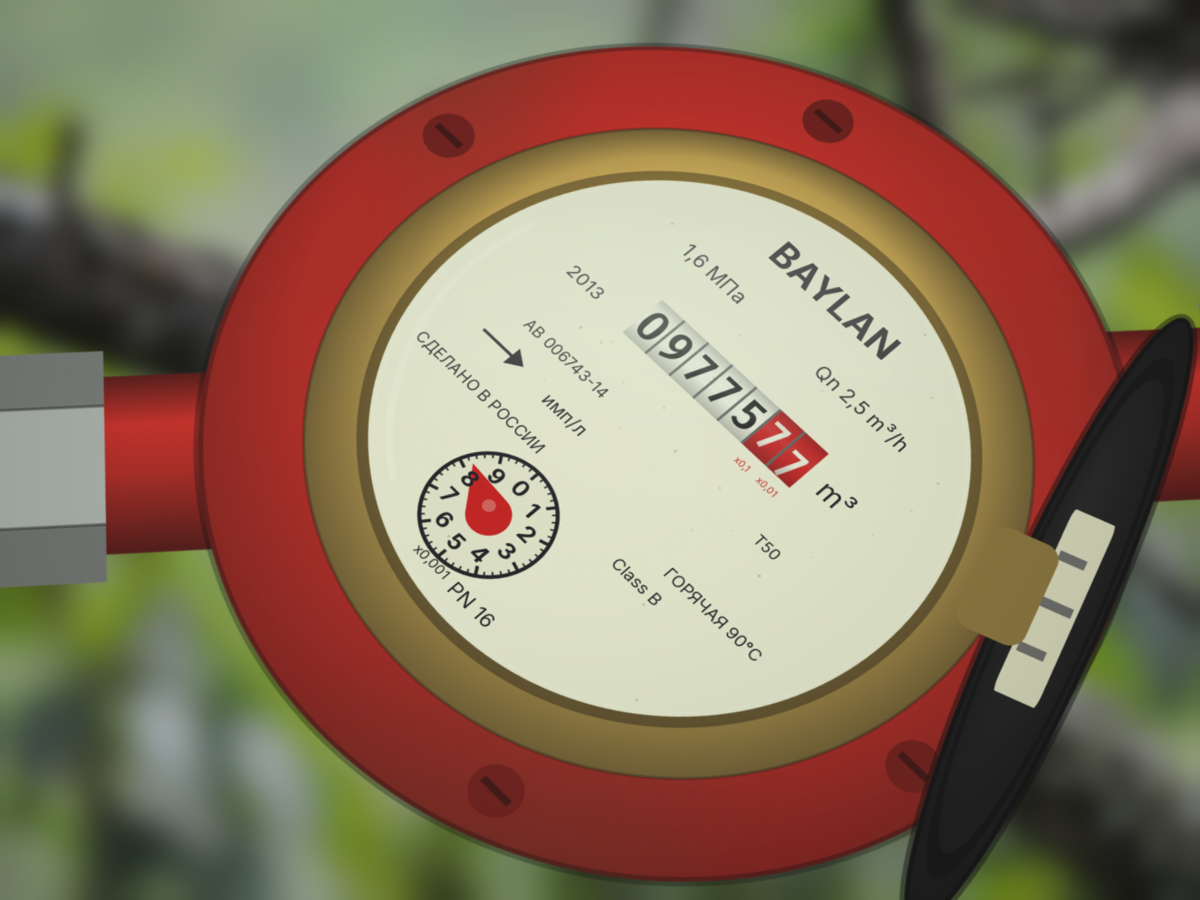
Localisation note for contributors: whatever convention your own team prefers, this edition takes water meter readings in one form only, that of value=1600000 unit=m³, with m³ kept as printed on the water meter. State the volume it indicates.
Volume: value=9775.768 unit=m³
